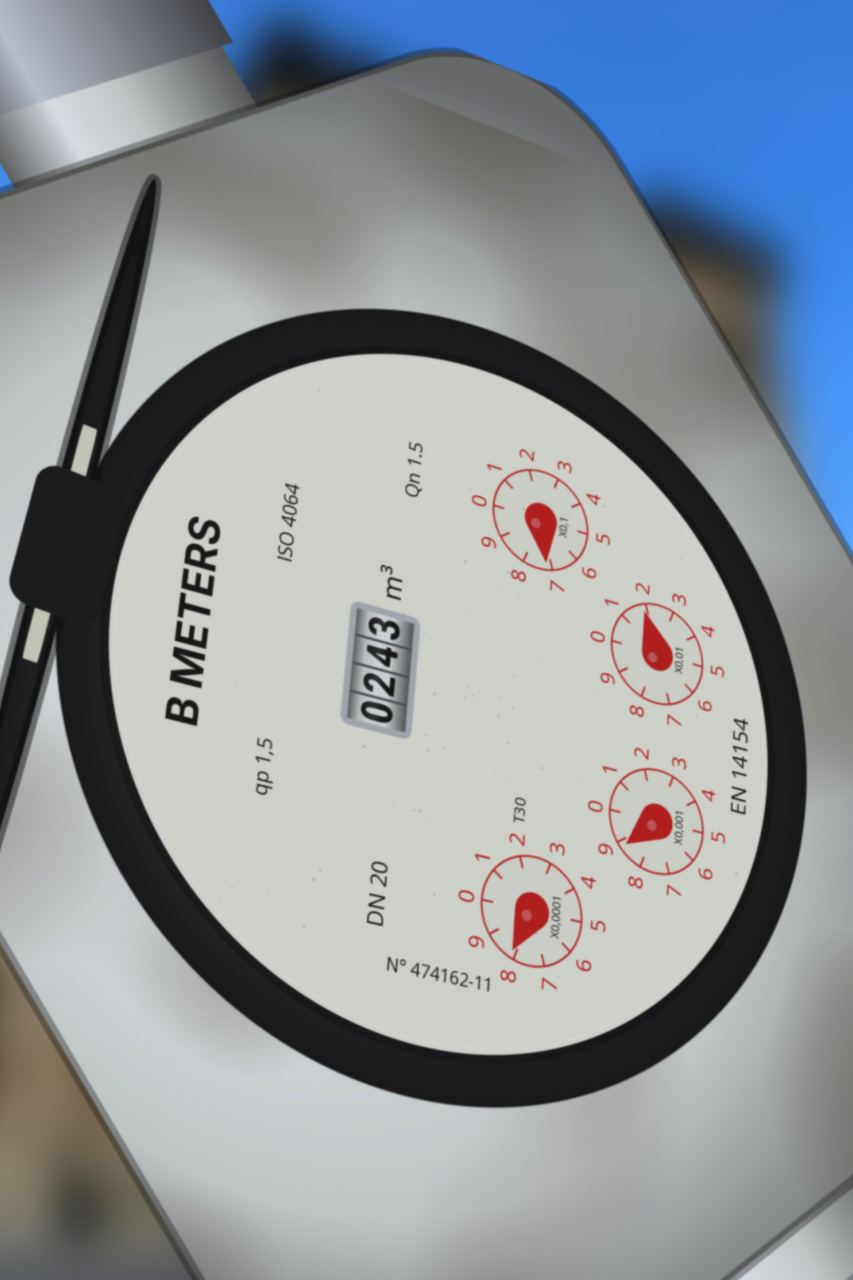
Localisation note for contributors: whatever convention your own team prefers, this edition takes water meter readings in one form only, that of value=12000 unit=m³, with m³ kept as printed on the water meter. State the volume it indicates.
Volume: value=243.7188 unit=m³
